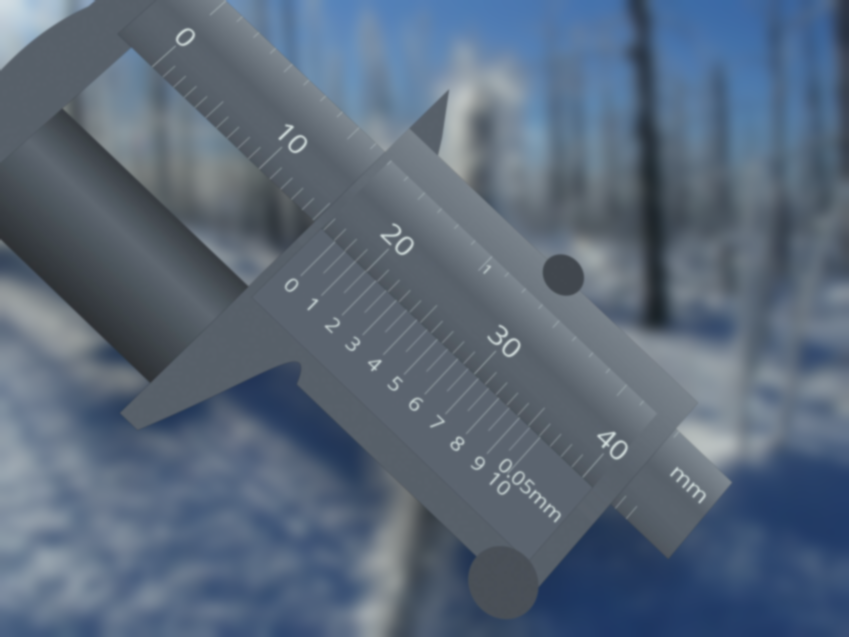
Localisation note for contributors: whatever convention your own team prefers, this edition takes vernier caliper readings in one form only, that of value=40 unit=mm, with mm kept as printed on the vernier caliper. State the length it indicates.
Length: value=17.1 unit=mm
